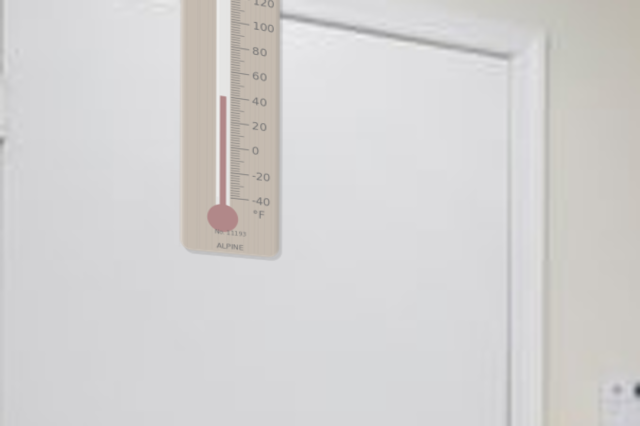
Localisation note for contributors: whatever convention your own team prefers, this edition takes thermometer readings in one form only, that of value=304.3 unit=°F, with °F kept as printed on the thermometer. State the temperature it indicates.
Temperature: value=40 unit=°F
